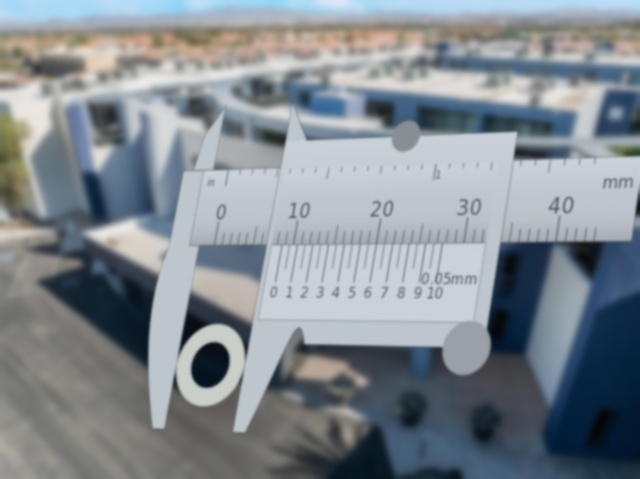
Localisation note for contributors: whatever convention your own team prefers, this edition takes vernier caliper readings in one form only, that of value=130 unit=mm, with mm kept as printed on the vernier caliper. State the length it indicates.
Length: value=8.6 unit=mm
